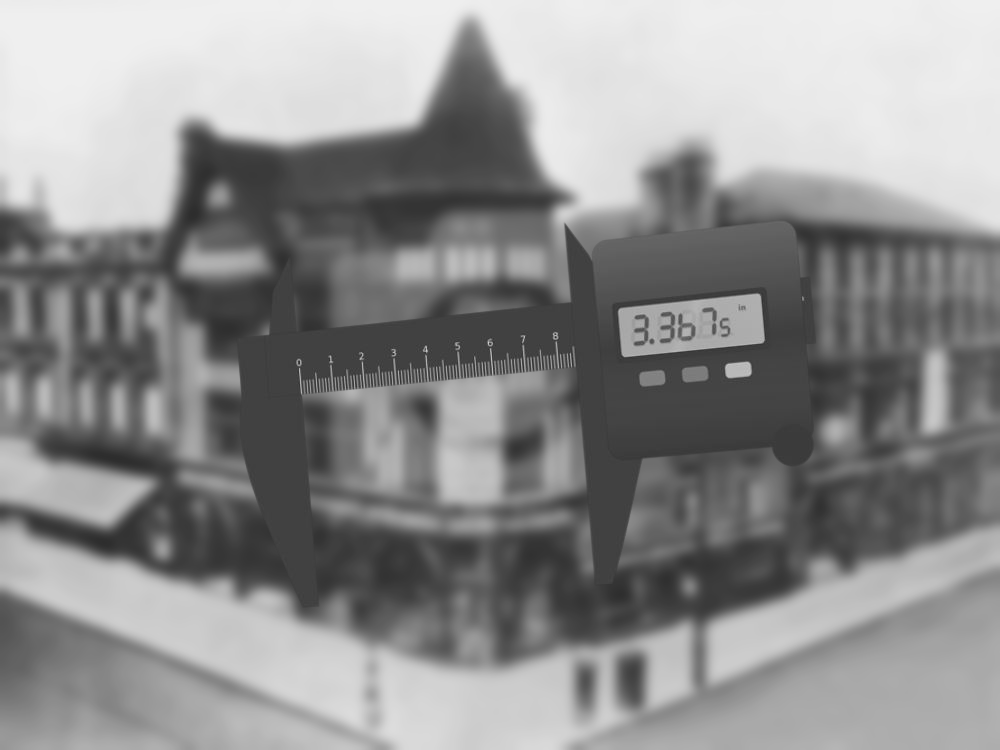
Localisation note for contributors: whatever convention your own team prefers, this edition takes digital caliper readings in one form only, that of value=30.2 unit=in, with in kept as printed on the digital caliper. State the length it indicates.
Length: value=3.3675 unit=in
